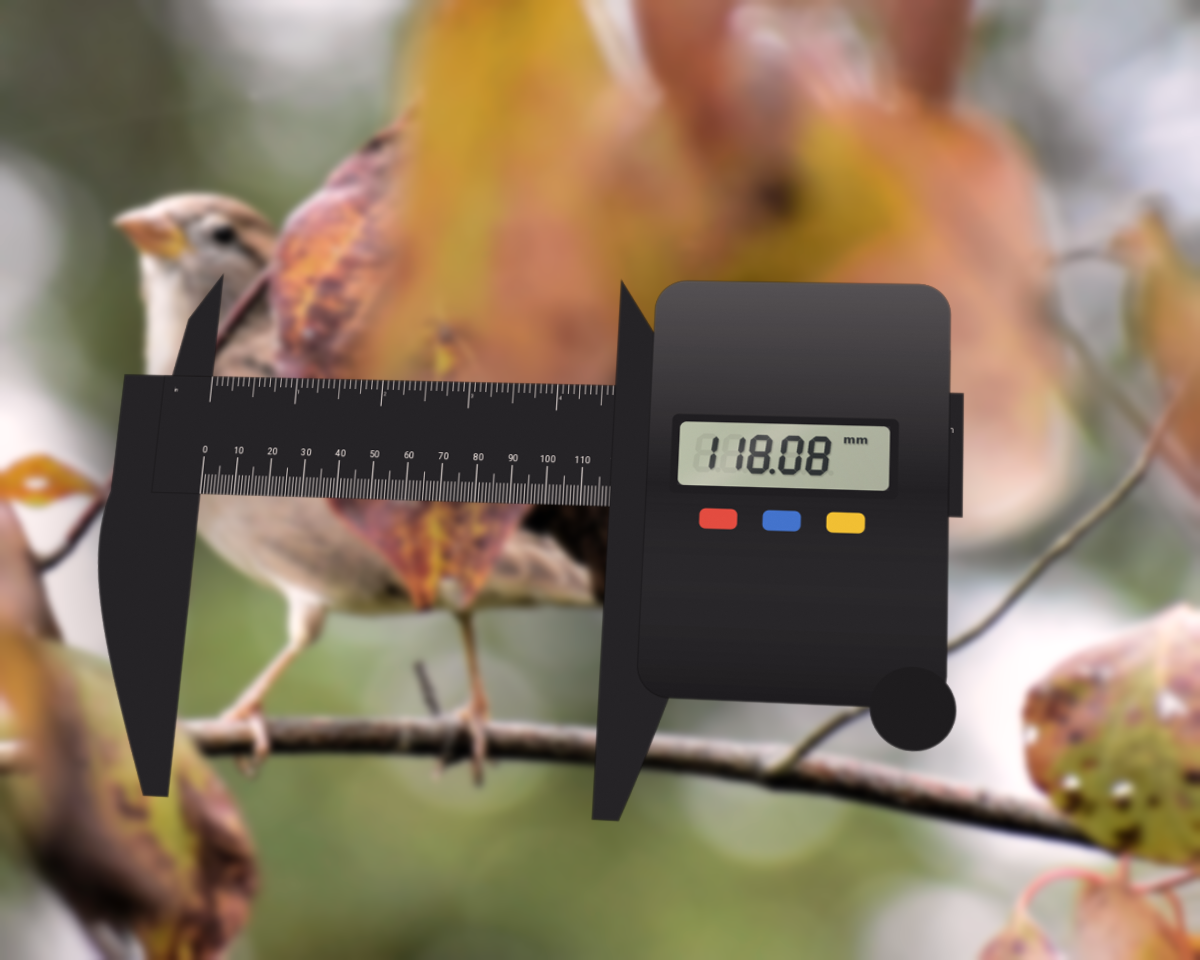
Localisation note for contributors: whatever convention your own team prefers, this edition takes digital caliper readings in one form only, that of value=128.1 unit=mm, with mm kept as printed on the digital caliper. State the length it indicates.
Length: value=118.08 unit=mm
